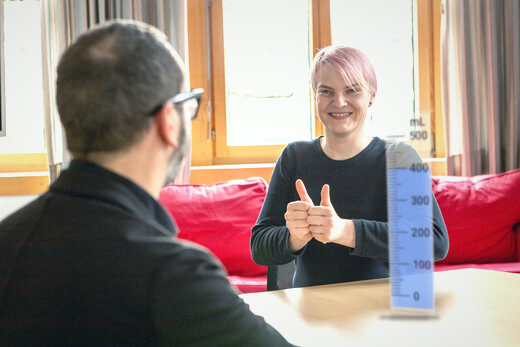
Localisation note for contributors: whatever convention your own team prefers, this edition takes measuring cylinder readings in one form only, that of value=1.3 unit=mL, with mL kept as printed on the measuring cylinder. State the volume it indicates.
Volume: value=400 unit=mL
